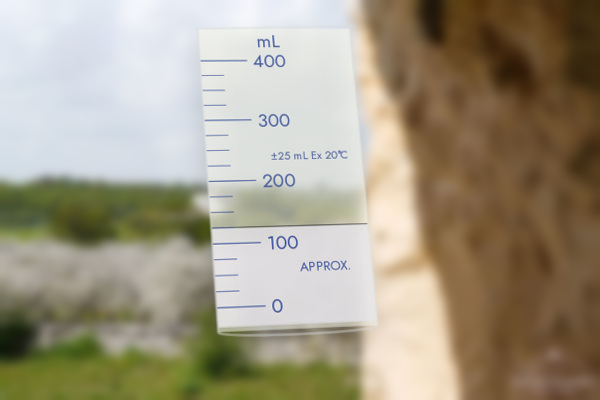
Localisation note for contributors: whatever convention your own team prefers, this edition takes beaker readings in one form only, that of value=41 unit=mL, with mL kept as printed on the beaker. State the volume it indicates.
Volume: value=125 unit=mL
